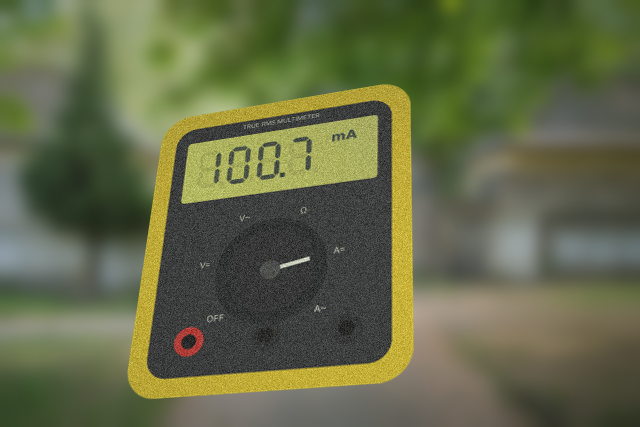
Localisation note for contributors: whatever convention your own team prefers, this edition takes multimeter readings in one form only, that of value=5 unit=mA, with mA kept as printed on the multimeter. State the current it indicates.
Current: value=100.7 unit=mA
